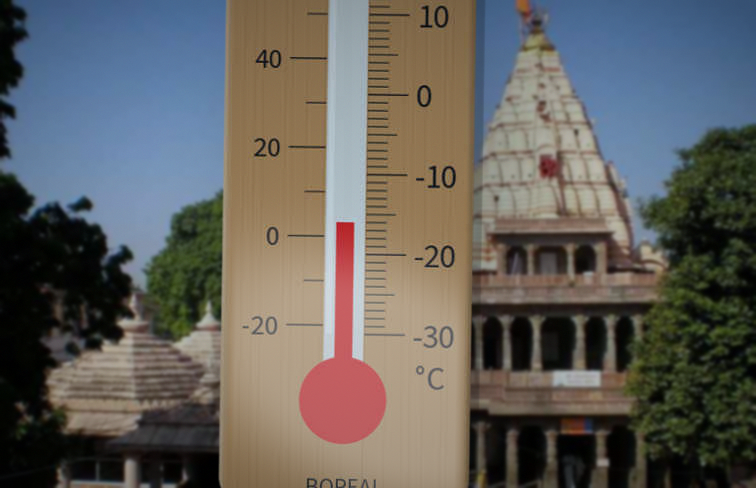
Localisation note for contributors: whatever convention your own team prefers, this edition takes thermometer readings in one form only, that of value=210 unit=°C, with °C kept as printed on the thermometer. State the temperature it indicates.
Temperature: value=-16 unit=°C
